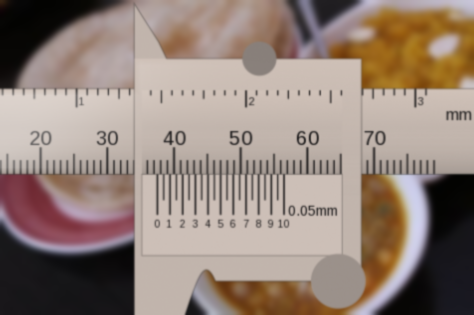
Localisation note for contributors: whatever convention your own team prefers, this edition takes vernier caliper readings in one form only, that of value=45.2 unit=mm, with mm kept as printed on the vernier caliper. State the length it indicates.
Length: value=37.5 unit=mm
